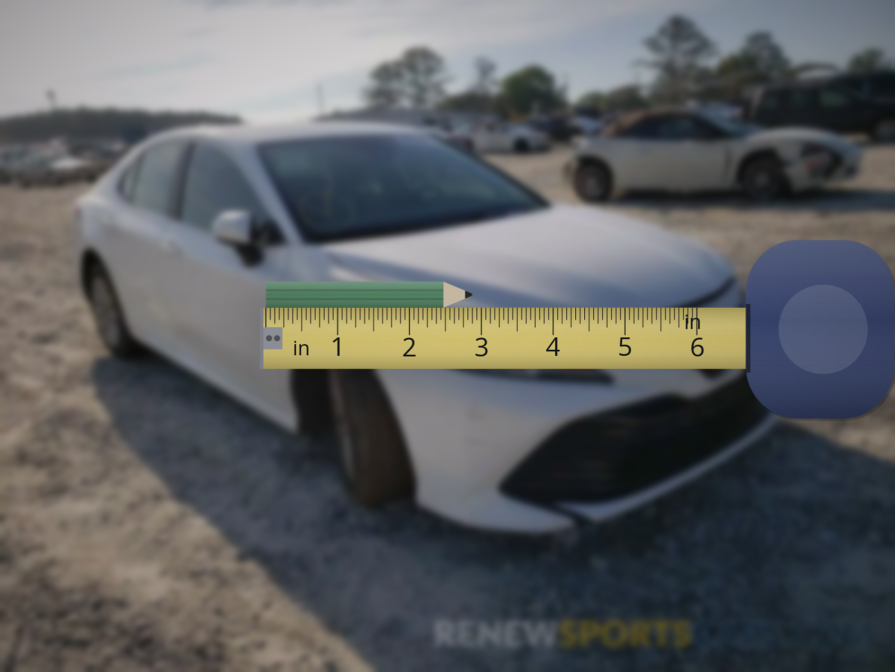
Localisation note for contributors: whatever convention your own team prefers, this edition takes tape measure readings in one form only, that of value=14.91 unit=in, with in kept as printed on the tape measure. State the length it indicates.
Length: value=2.875 unit=in
